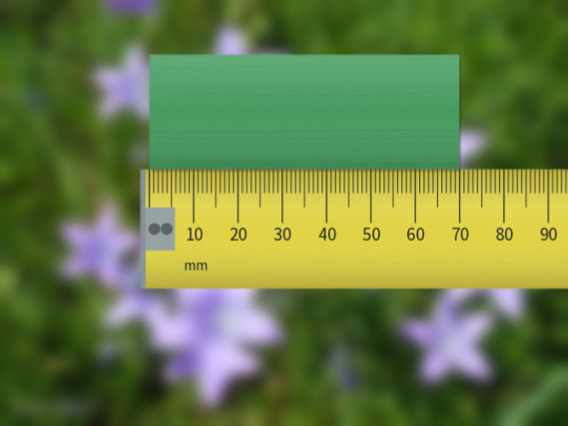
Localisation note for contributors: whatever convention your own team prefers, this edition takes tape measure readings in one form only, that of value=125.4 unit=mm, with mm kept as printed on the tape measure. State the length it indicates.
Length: value=70 unit=mm
